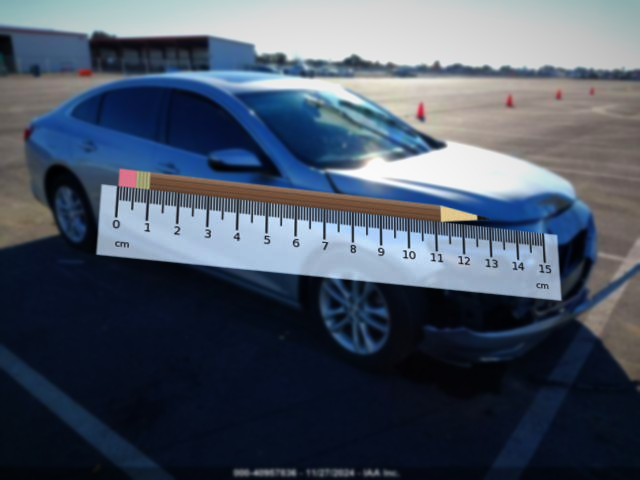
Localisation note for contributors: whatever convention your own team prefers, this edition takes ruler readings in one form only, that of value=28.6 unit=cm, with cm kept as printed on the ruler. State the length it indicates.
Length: value=13 unit=cm
